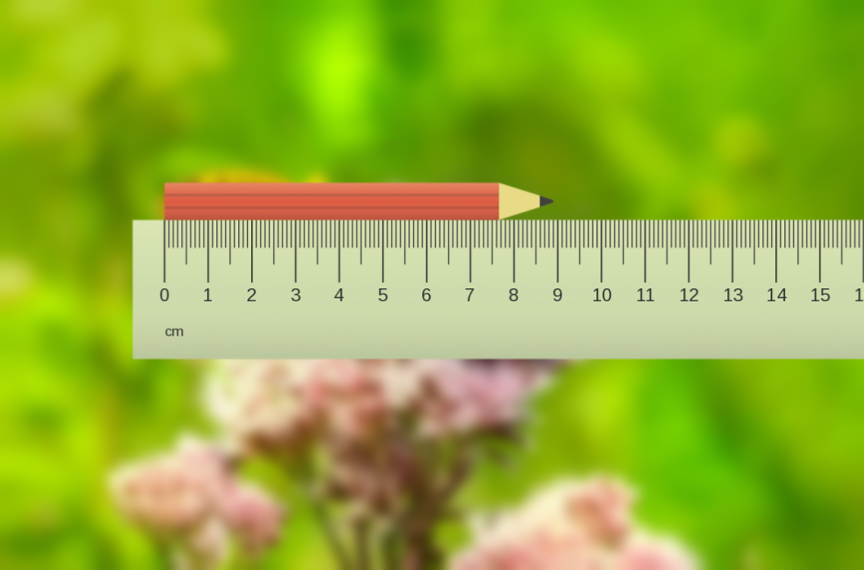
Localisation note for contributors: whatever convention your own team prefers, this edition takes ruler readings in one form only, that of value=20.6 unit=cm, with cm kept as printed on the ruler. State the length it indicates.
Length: value=8.9 unit=cm
